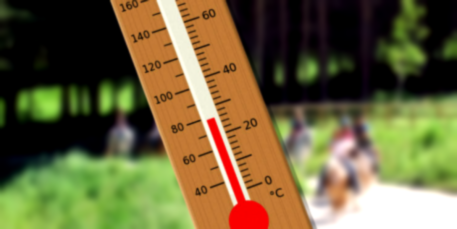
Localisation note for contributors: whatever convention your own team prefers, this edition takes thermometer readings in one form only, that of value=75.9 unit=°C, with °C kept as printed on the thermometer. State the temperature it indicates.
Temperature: value=26 unit=°C
